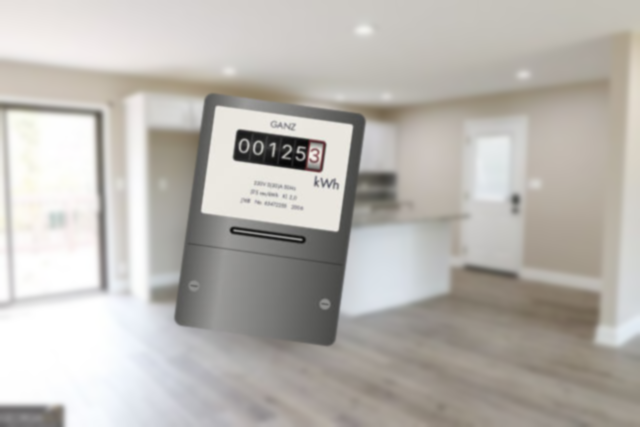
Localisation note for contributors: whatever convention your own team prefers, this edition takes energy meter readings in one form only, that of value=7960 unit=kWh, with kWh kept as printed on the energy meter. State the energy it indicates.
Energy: value=125.3 unit=kWh
